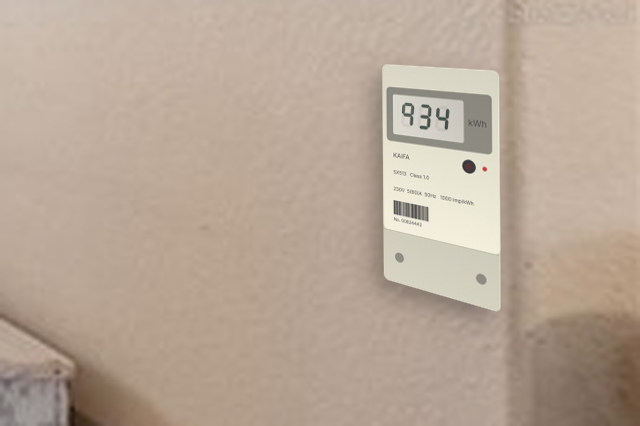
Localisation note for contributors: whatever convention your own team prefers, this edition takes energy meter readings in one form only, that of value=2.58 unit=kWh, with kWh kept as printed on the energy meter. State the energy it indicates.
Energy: value=934 unit=kWh
